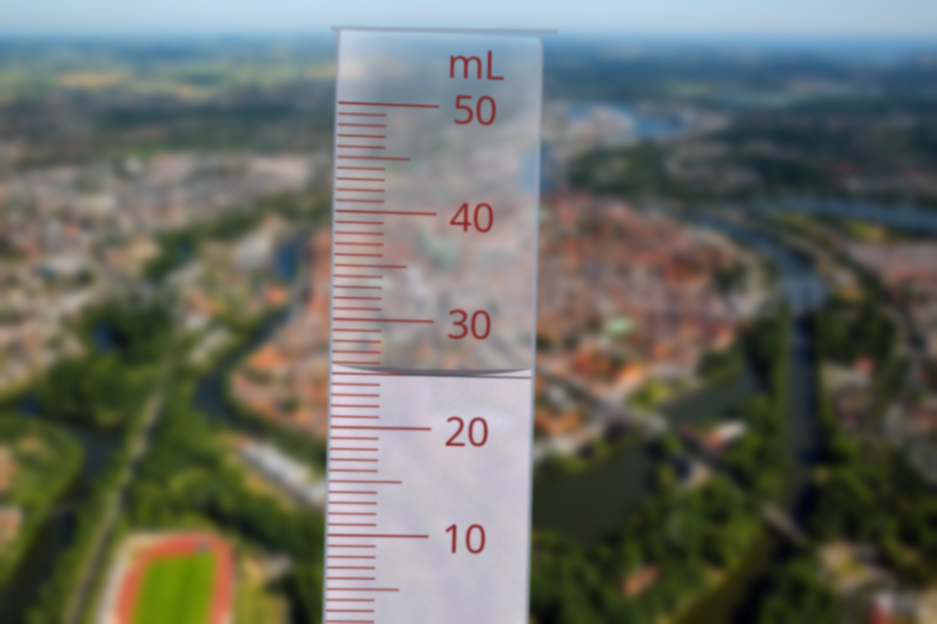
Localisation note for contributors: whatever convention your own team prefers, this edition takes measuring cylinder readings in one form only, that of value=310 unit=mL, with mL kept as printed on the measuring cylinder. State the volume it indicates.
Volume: value=25 unit=mL
